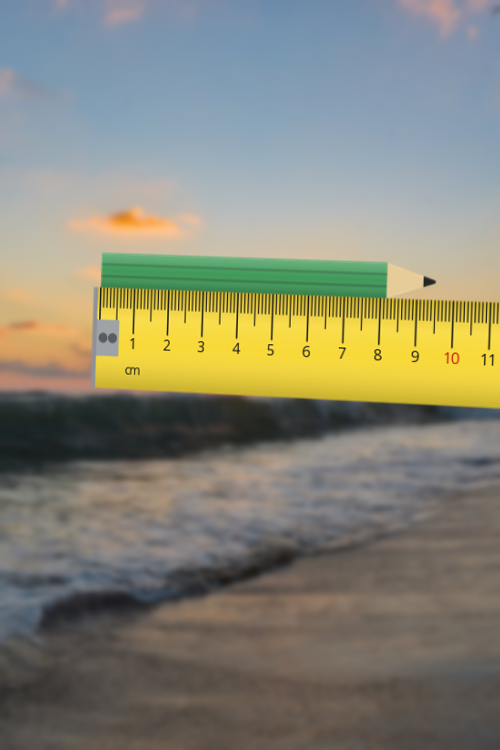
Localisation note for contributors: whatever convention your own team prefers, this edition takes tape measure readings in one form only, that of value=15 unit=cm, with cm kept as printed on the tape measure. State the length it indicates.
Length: value=9.5 unit=cm
